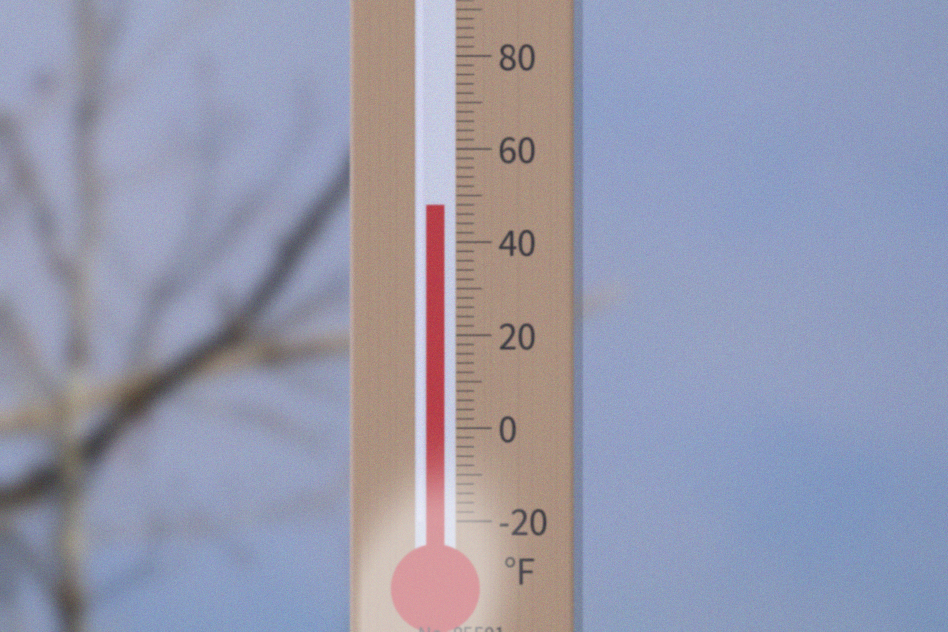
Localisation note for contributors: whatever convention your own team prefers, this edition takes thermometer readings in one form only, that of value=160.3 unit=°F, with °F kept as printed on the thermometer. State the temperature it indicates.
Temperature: value=48 unit=°F
